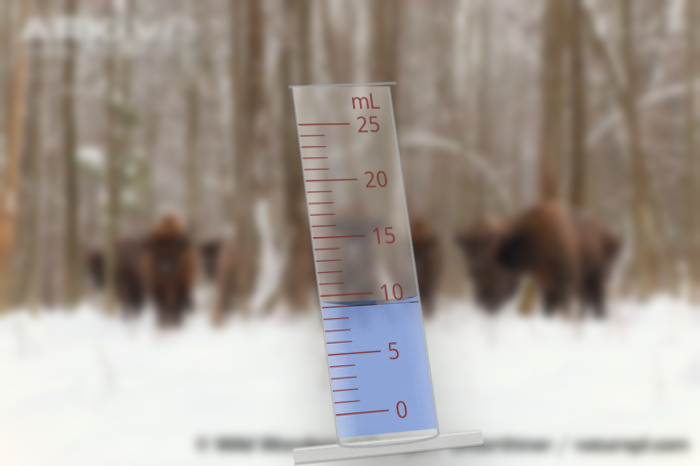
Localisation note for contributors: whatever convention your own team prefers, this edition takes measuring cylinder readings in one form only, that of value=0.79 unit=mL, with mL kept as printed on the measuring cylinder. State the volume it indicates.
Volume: value=9 unit=mL
